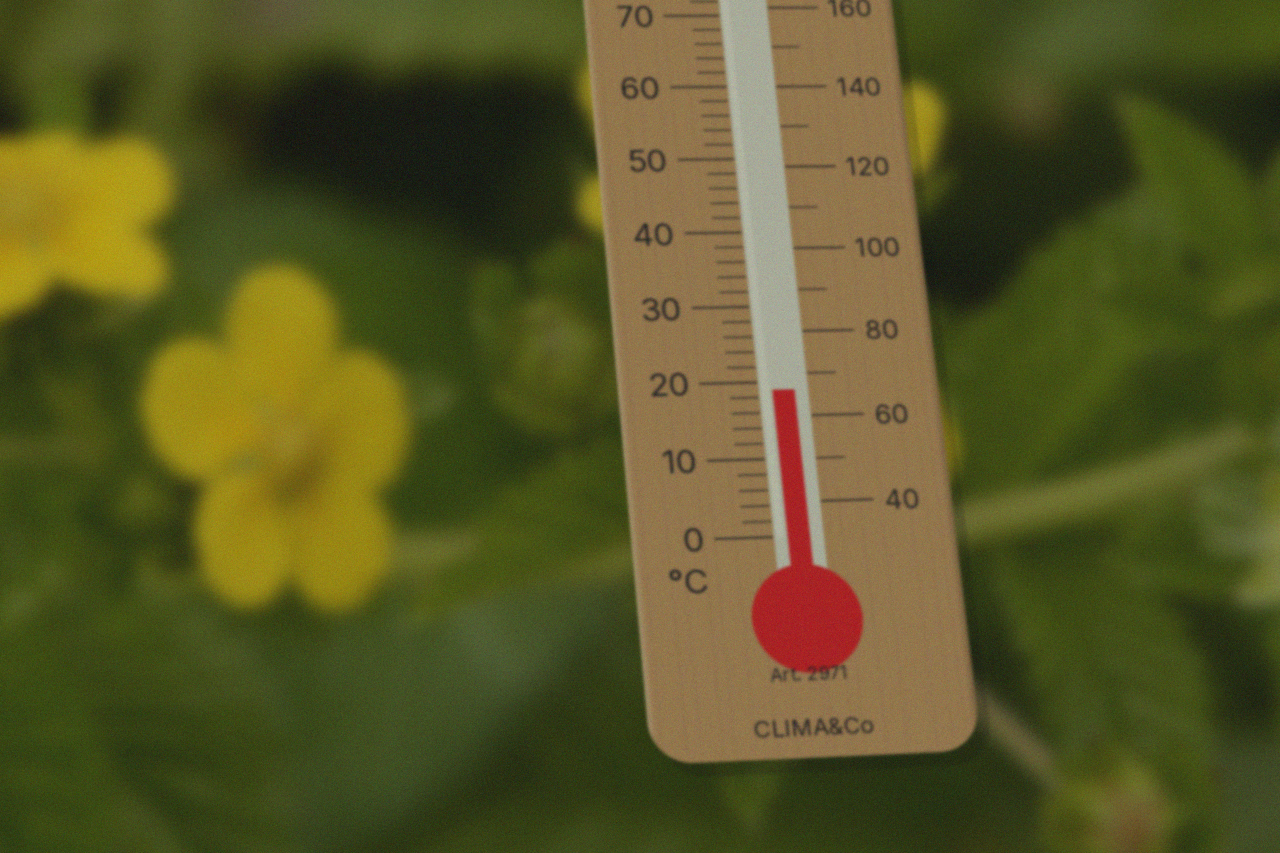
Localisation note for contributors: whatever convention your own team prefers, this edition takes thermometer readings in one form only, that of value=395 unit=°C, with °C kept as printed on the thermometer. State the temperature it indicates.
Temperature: value=19 unit=°C
